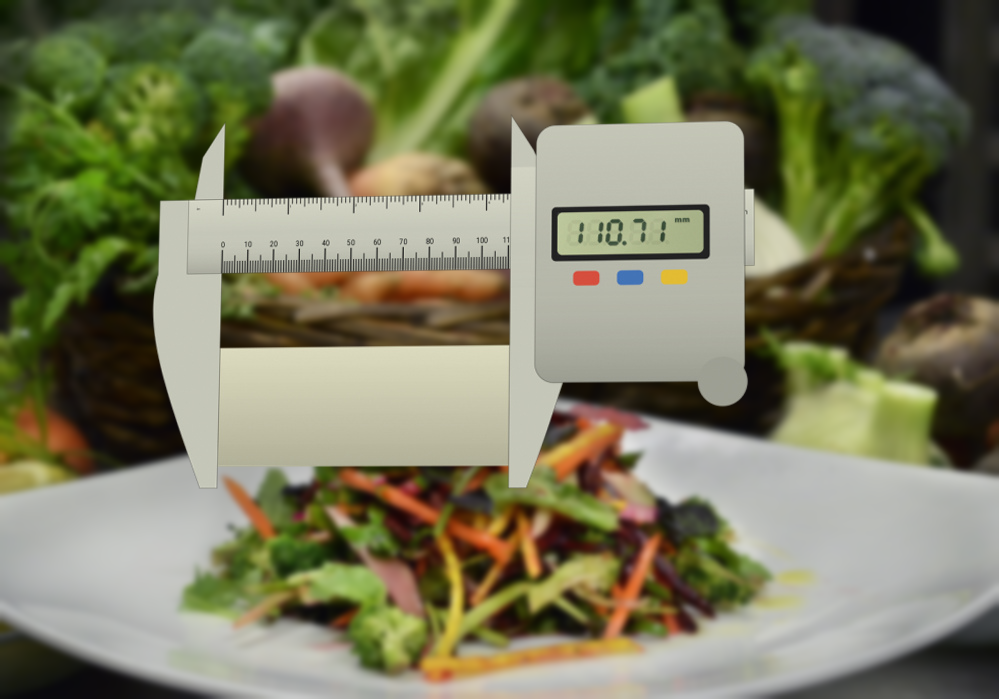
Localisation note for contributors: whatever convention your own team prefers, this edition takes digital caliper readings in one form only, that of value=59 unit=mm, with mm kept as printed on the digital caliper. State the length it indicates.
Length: value=110.71 unit=mm
